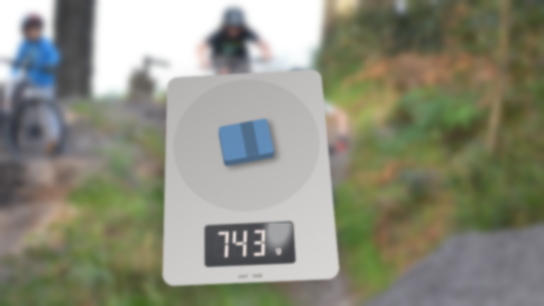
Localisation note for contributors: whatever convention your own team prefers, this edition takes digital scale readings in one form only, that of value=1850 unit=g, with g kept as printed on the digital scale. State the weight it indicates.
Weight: value=743 unit=g
